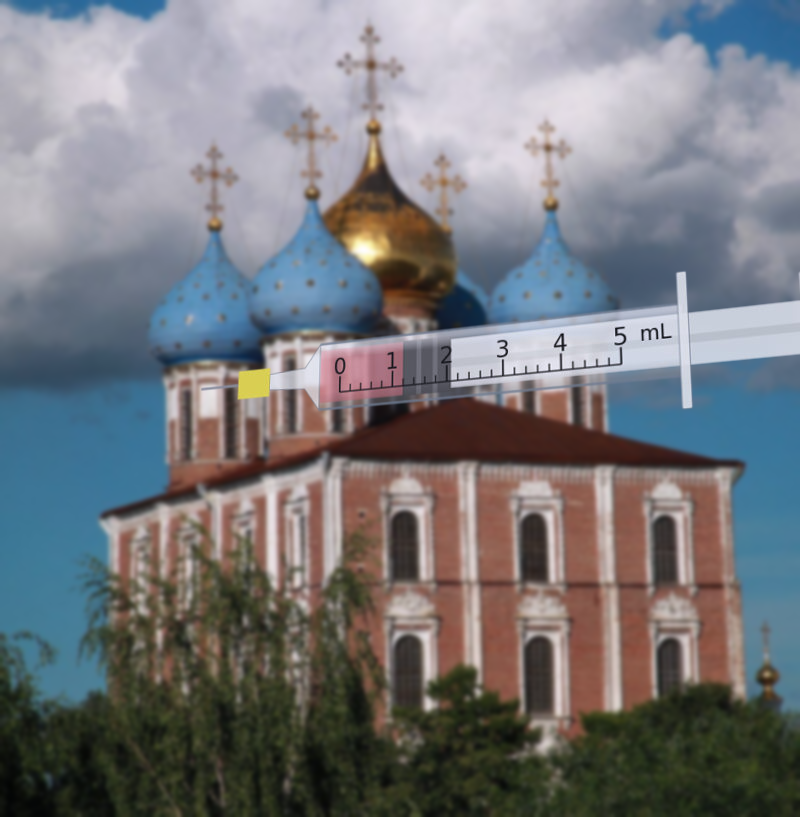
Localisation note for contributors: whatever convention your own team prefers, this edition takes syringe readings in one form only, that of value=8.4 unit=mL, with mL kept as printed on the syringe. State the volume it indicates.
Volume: value=1.2 unit=mL
